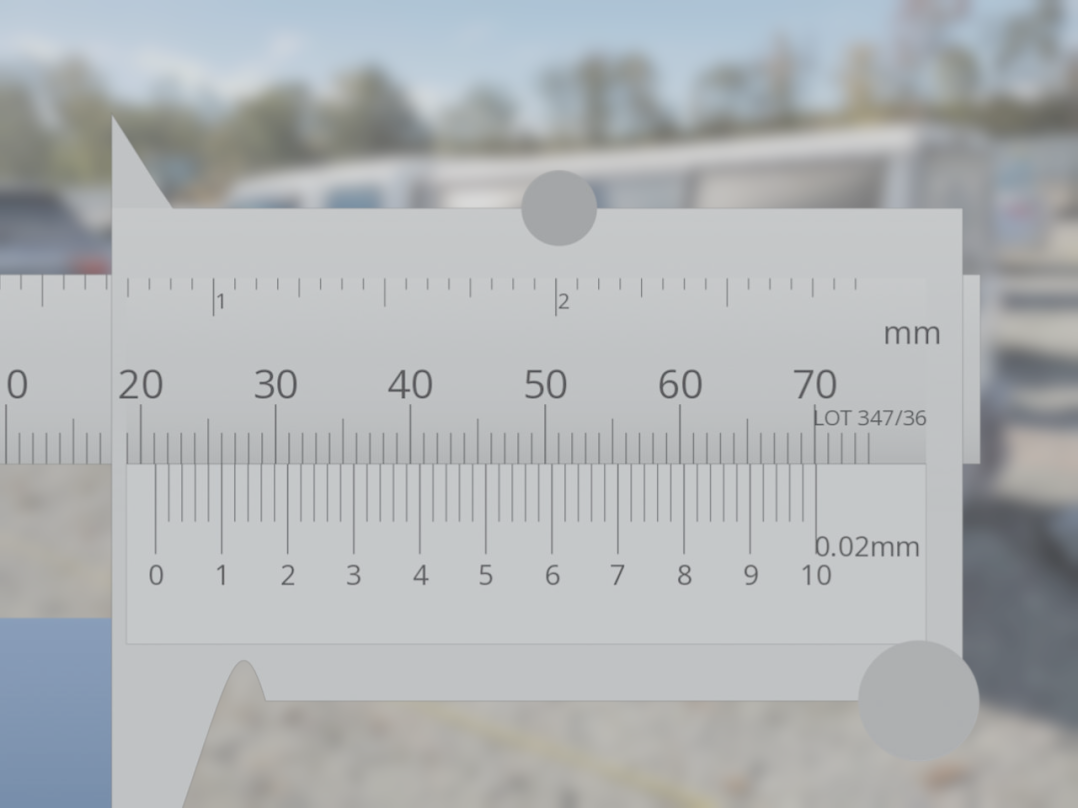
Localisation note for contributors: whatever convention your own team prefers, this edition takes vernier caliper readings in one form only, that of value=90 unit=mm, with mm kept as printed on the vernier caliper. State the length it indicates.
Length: value=21.1 unit=mm
